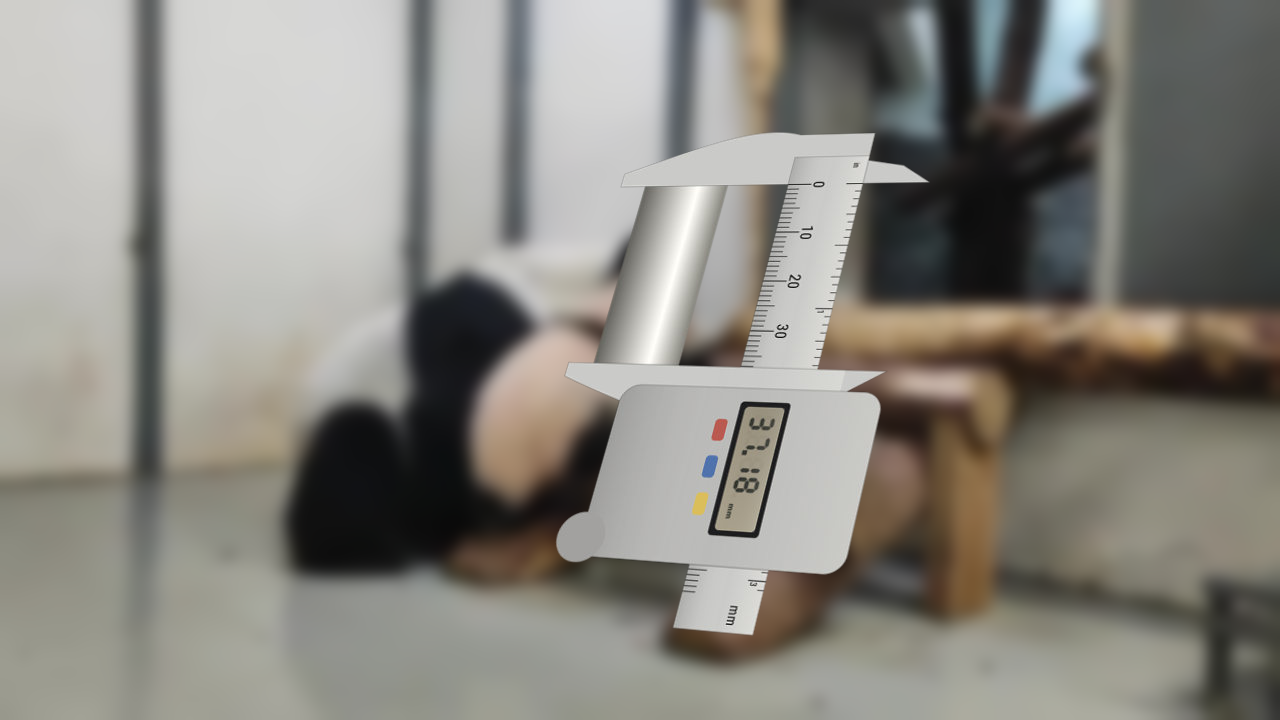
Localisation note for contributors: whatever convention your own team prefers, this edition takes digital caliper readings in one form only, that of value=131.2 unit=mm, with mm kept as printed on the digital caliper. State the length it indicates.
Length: value=37.18 unit=mm
